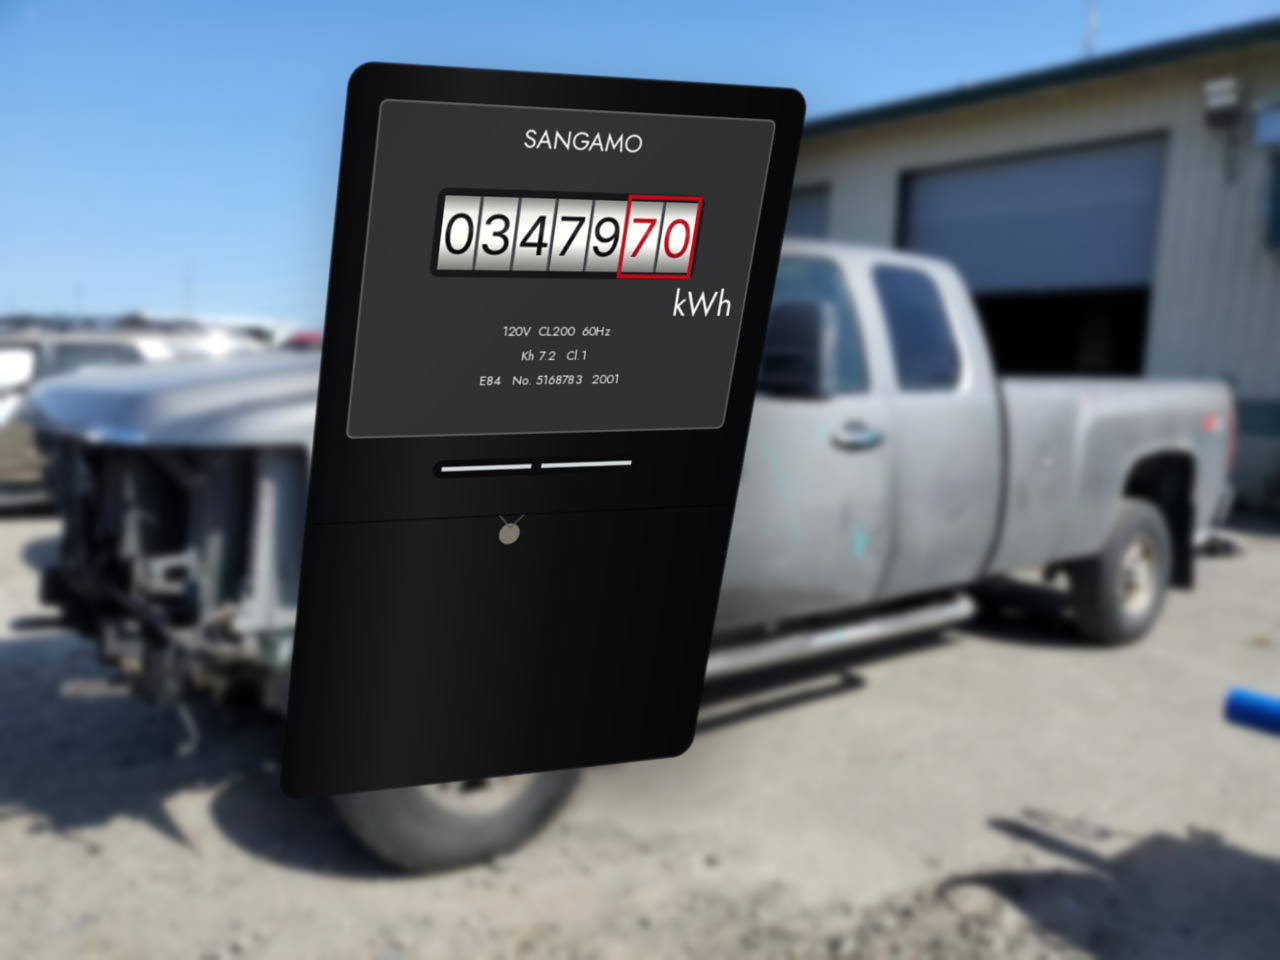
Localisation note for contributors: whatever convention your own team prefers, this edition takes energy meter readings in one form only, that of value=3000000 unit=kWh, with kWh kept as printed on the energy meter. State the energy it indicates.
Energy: value=3479.70 unit=kWh
